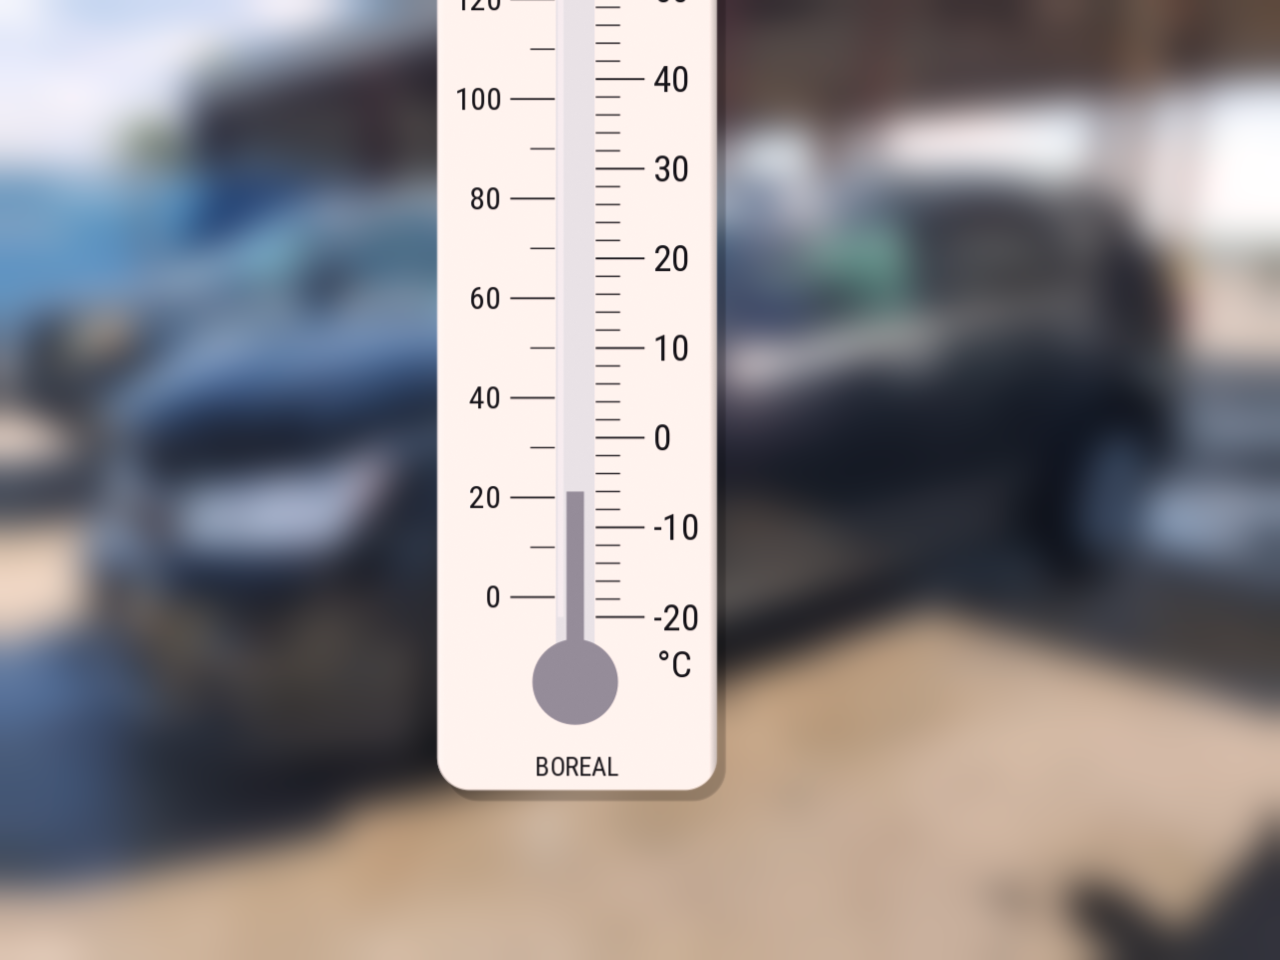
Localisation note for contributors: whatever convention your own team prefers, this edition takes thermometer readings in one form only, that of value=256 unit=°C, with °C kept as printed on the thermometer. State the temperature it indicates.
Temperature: value=-6 unit=°C
